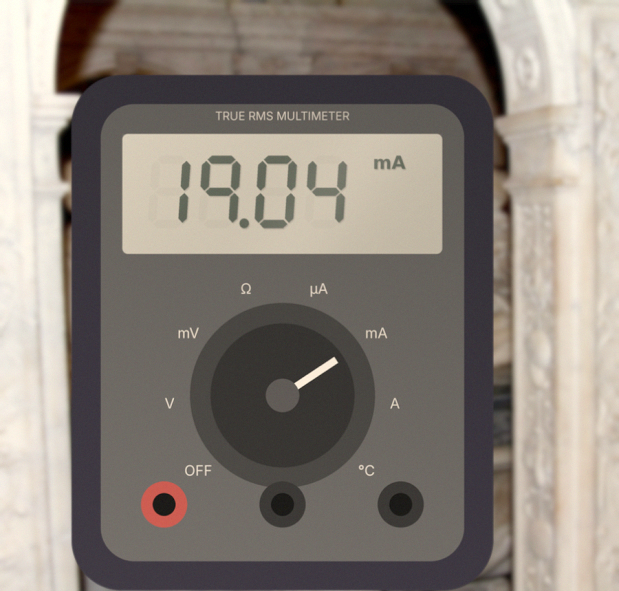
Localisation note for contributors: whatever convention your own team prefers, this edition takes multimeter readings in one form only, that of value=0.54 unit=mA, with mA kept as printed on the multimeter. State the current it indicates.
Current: value=19.04 unit=mA
